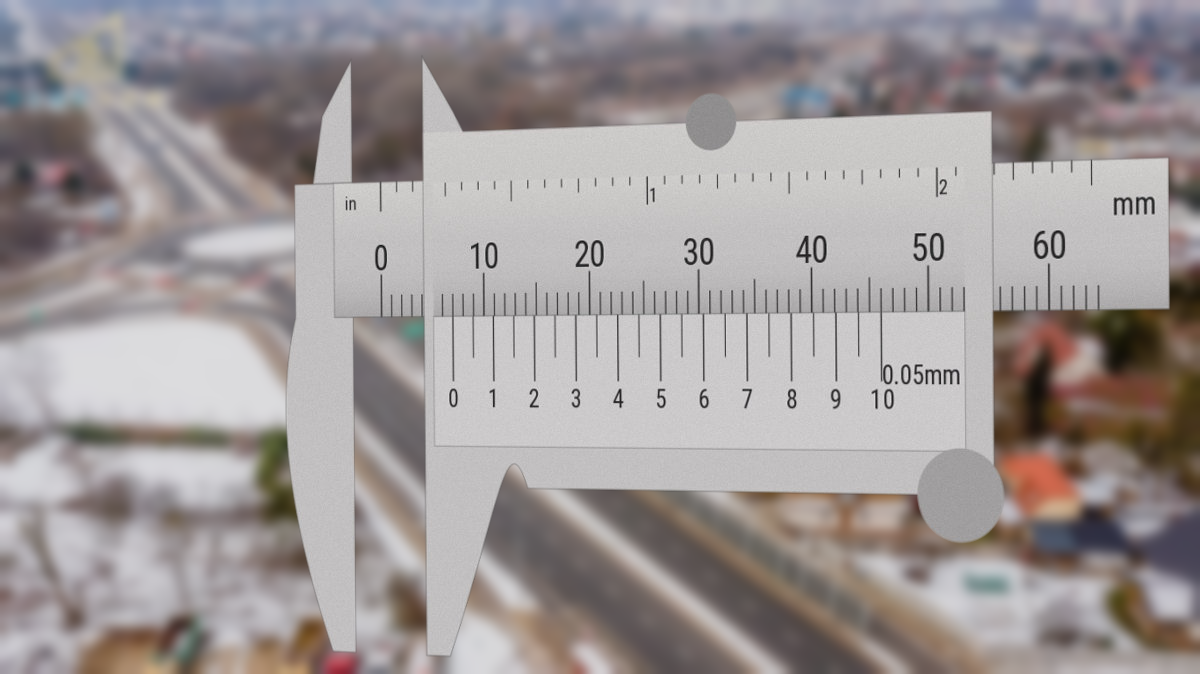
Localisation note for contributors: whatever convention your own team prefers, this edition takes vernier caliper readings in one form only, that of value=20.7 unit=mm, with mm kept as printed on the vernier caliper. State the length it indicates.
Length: value=7.0 unit=mm
